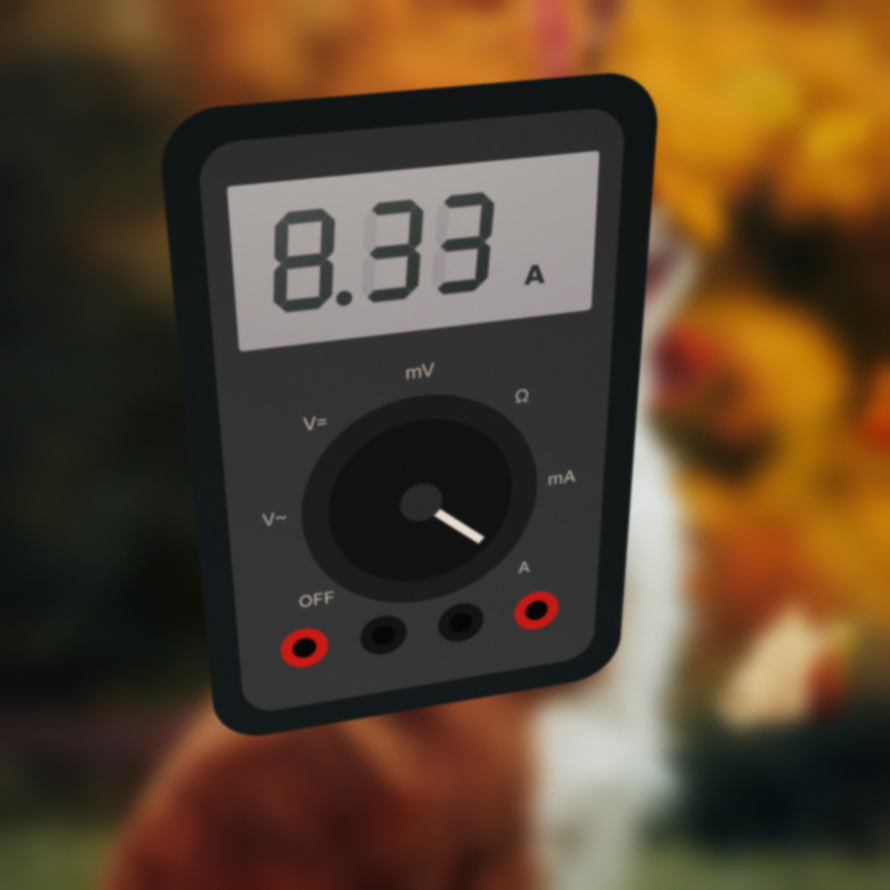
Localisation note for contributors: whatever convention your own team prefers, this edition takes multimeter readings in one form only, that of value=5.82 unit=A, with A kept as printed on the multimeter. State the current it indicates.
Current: value=8.33 unit=A
